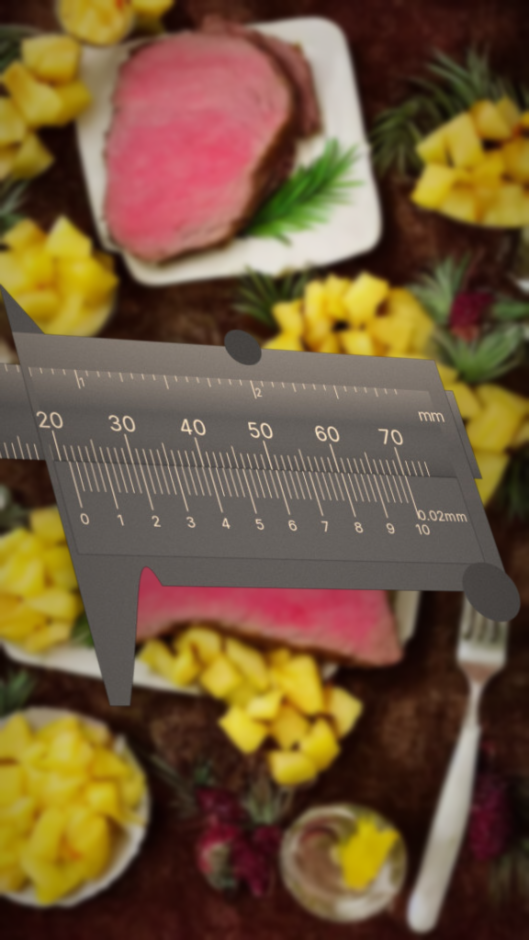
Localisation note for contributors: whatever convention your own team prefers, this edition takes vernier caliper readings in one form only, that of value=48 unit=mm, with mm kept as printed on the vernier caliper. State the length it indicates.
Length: value=21.2 unit=mm
